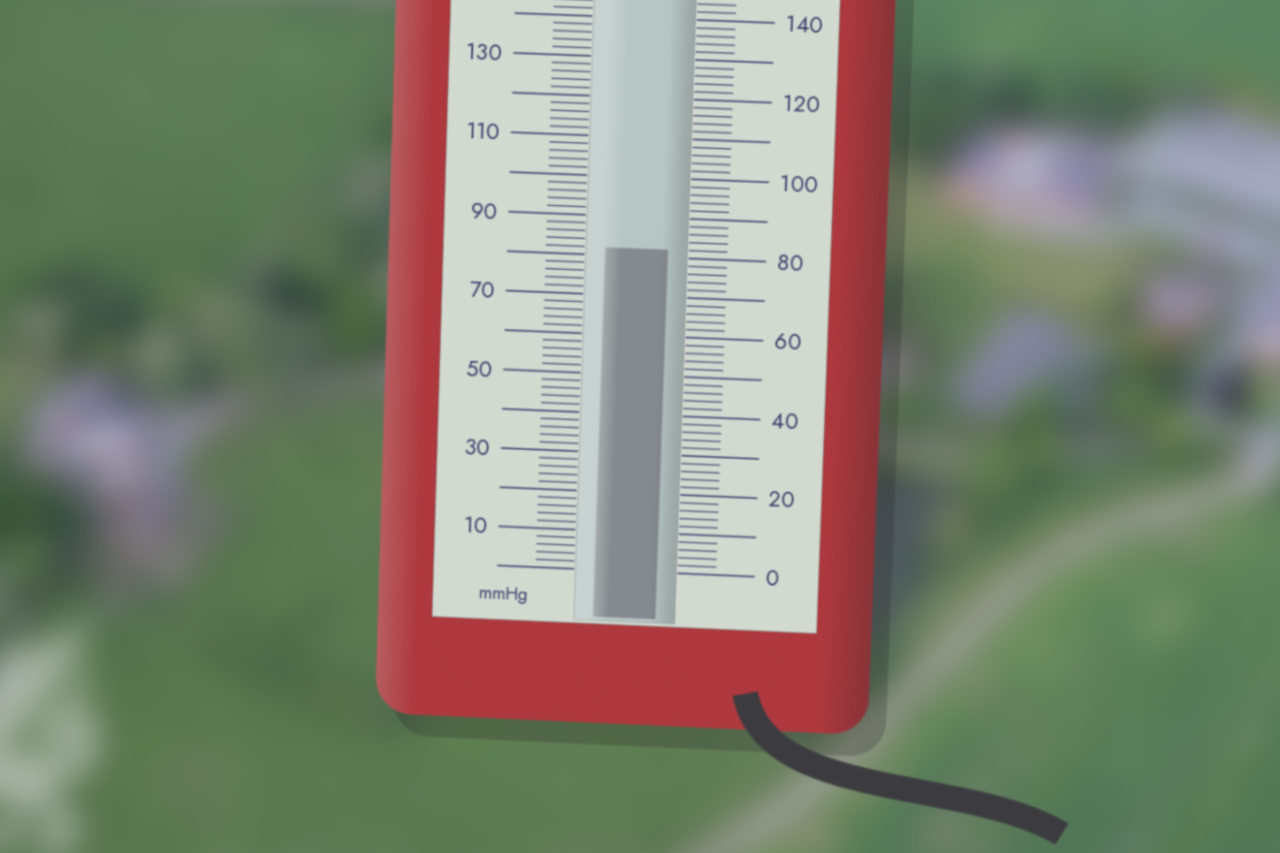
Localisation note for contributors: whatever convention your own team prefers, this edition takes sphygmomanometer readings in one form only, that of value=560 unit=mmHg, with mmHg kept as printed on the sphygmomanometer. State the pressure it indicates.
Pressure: value=82 unit=mmHg
